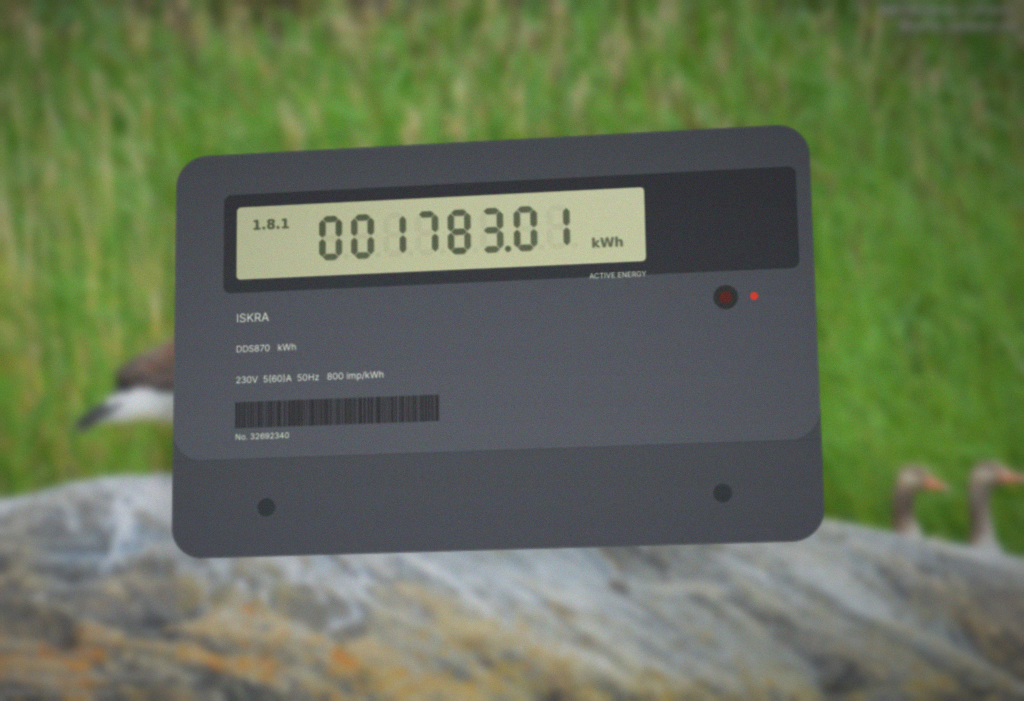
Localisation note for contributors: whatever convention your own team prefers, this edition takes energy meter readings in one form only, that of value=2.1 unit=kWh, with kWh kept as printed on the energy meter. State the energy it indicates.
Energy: value=1783.01 unit=kWh
